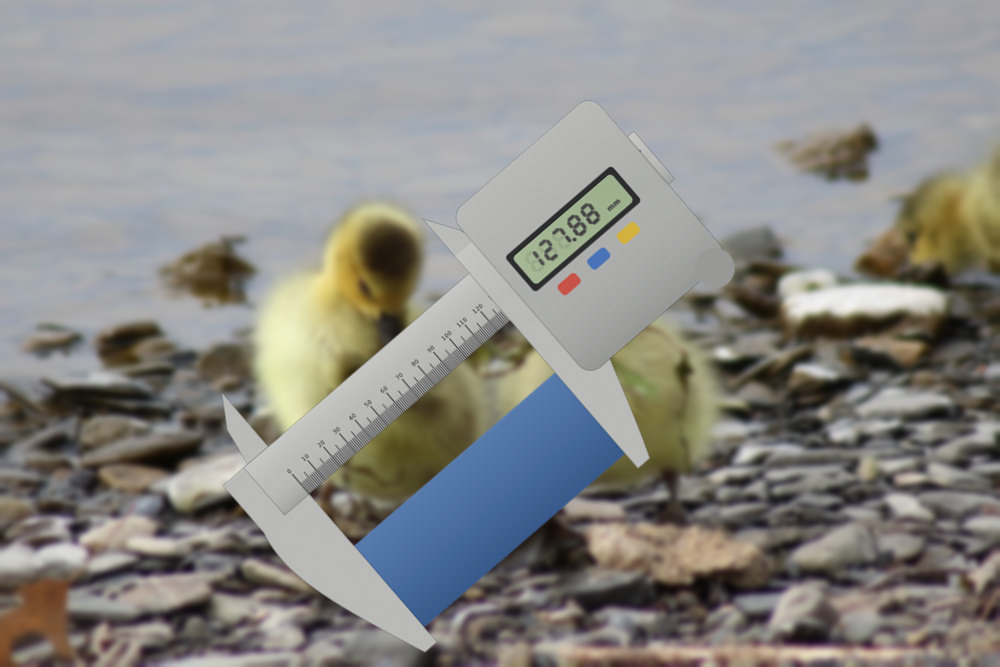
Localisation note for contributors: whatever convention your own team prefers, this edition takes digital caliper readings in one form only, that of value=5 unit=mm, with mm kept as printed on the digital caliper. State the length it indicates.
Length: value=127.88 unit=mm
